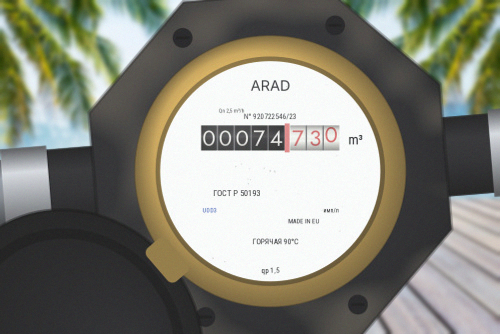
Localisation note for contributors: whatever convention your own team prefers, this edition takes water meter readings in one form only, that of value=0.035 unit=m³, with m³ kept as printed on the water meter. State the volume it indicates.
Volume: value=74.730 unit=m³
